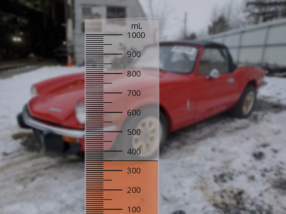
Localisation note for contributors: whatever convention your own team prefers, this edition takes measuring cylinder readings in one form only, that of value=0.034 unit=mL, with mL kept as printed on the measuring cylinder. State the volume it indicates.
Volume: value=350 unit=mL
